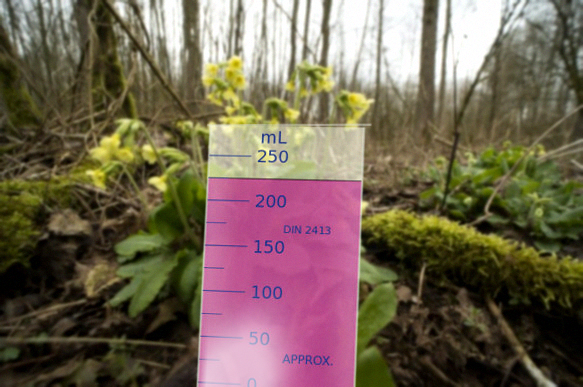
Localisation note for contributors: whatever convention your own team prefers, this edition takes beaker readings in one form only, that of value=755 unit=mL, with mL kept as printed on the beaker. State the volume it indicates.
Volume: value=225 unit=mL
